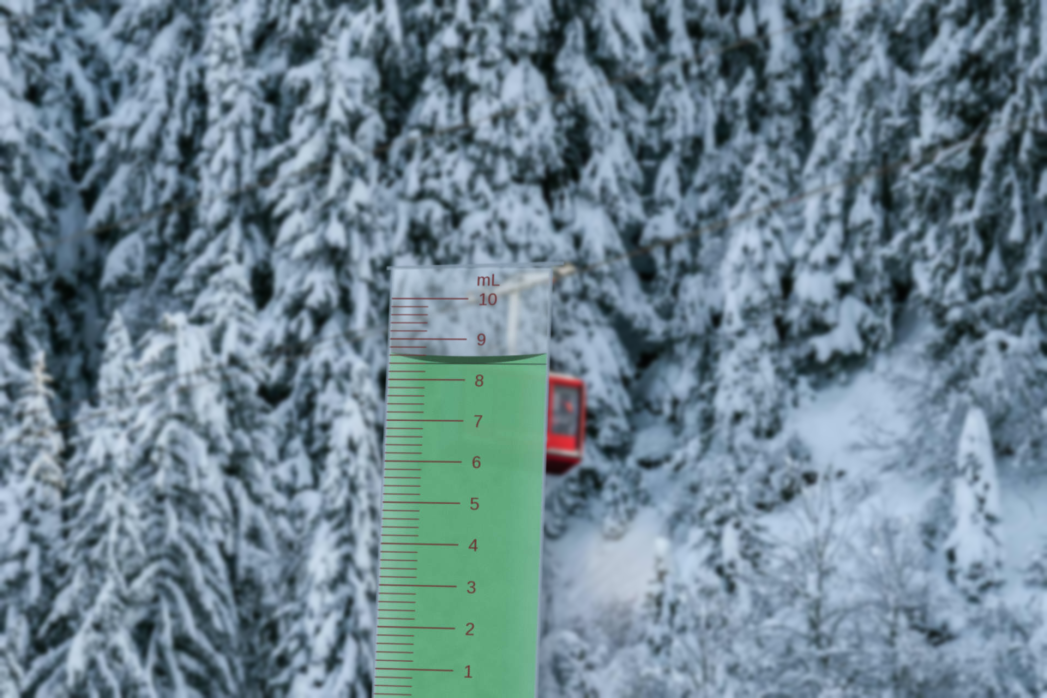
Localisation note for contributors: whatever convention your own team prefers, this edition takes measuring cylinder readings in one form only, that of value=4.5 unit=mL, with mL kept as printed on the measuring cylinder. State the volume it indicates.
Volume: value=8.4 unit=mL
